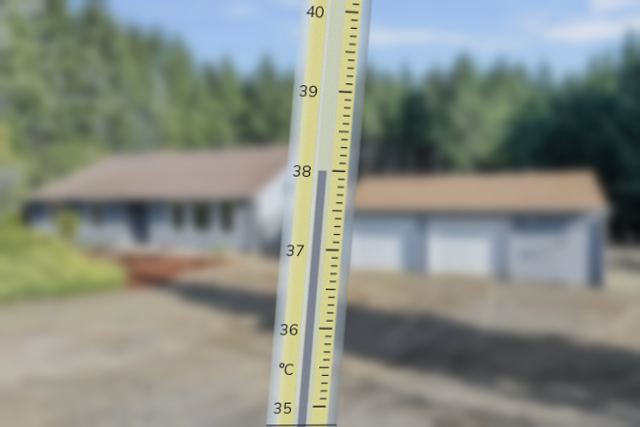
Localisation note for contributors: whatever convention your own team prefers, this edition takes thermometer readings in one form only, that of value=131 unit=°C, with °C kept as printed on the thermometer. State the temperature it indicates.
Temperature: value=38 unit=°C
